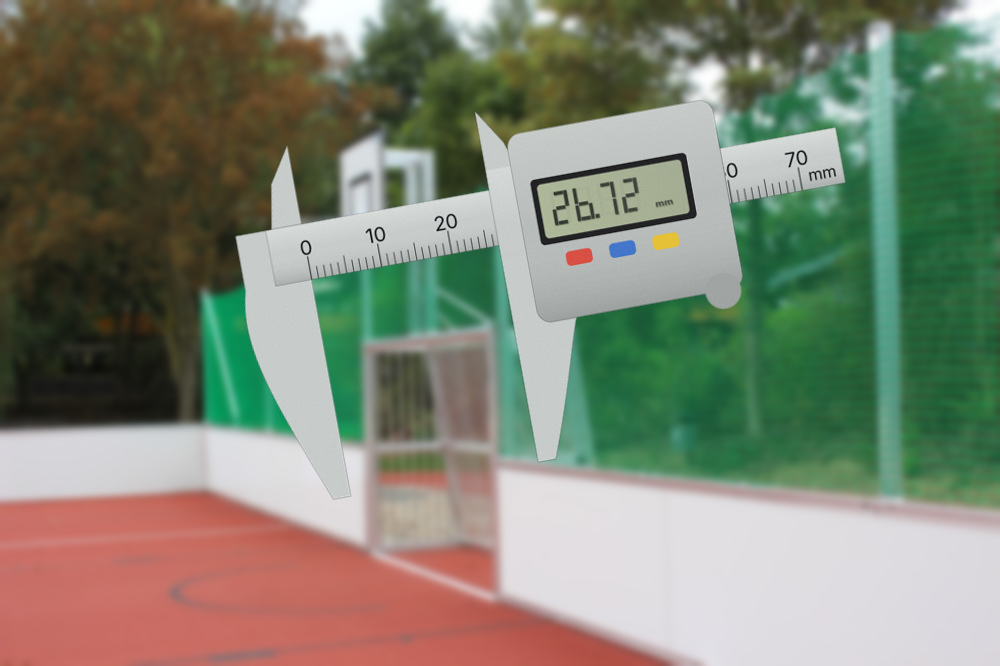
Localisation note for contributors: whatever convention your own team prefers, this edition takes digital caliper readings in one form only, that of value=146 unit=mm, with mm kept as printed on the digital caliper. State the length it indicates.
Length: value=26.72 unit=mm
